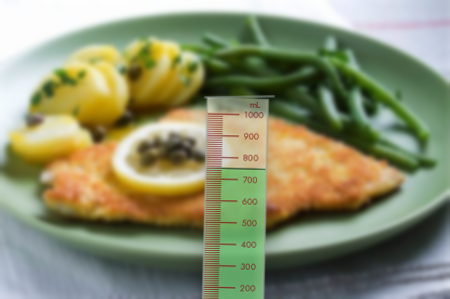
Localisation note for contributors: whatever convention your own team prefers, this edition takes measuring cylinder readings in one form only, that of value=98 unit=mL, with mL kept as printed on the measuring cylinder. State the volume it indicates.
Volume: value=750 unit=mL
